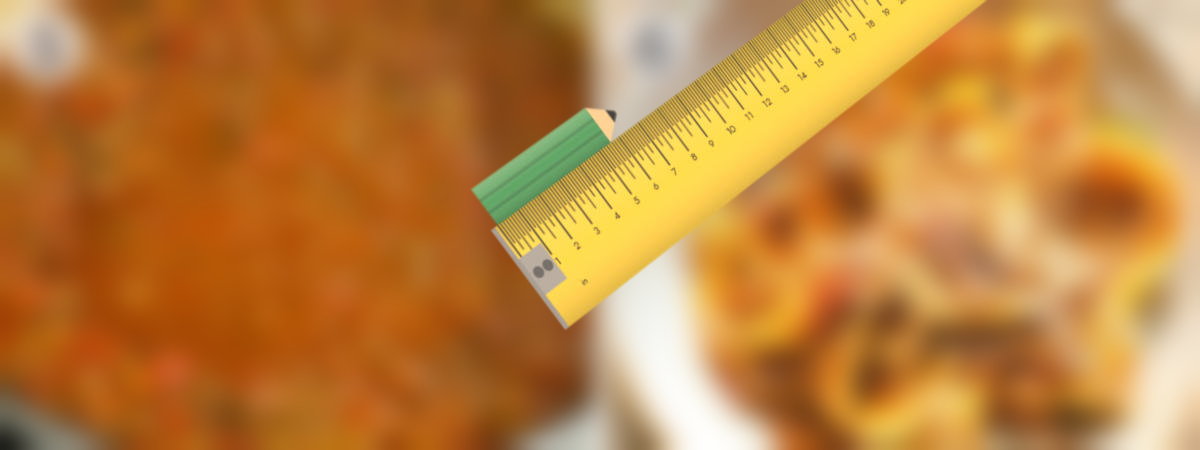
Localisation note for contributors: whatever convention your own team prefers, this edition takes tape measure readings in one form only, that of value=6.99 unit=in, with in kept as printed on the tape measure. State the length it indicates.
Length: value=6.5 unit=in
